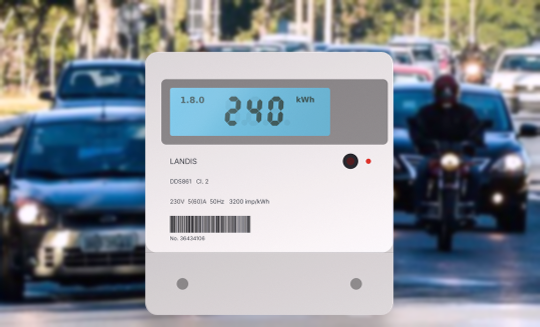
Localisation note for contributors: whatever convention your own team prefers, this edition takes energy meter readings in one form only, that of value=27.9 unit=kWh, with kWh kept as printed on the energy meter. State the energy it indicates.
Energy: value=240 unit=kWh
